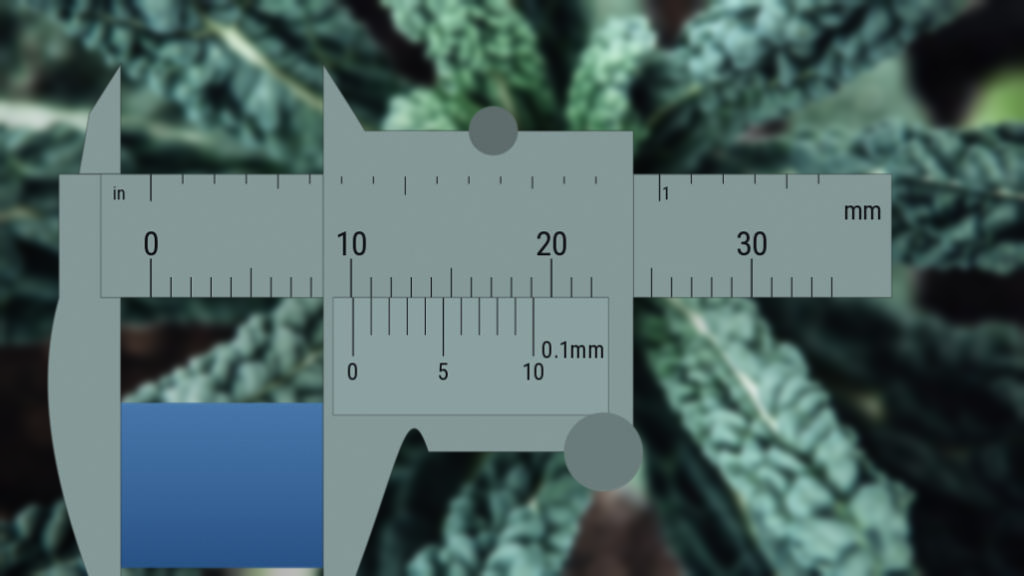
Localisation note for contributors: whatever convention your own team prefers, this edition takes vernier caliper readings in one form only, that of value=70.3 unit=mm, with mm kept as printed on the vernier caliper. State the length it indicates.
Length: value=10.1 unit=mm
